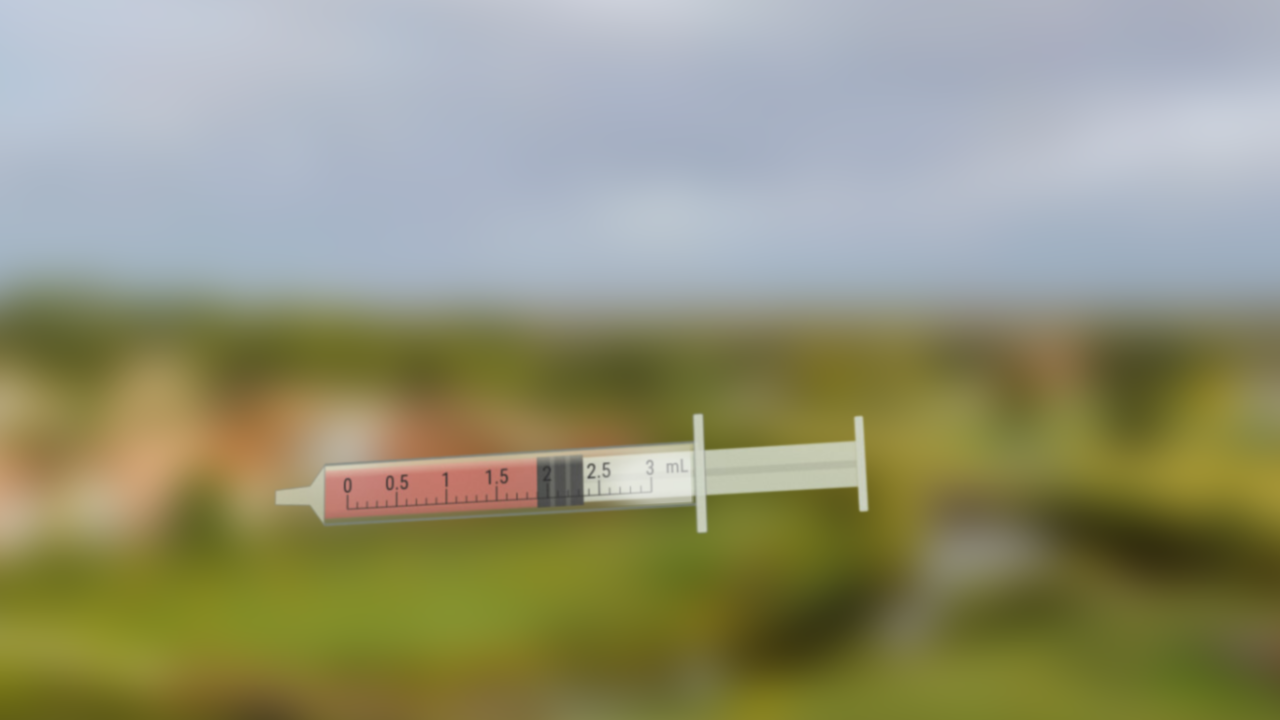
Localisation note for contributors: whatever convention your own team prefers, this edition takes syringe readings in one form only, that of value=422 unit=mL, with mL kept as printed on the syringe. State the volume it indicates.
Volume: value=1.9 unit=mL
